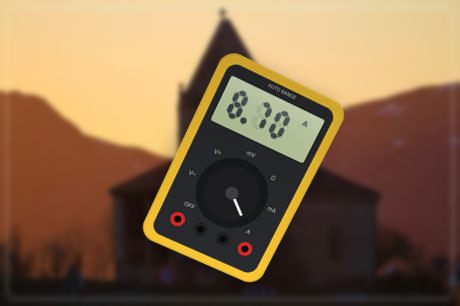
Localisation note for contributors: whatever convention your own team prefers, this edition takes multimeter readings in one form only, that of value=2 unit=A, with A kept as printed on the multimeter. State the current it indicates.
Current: value=8.70 unit=A
